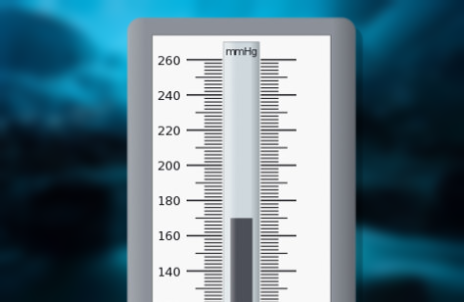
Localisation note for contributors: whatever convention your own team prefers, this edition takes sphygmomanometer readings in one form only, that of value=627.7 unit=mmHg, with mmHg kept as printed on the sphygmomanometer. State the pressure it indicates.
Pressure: value=170 unit=mmHg
